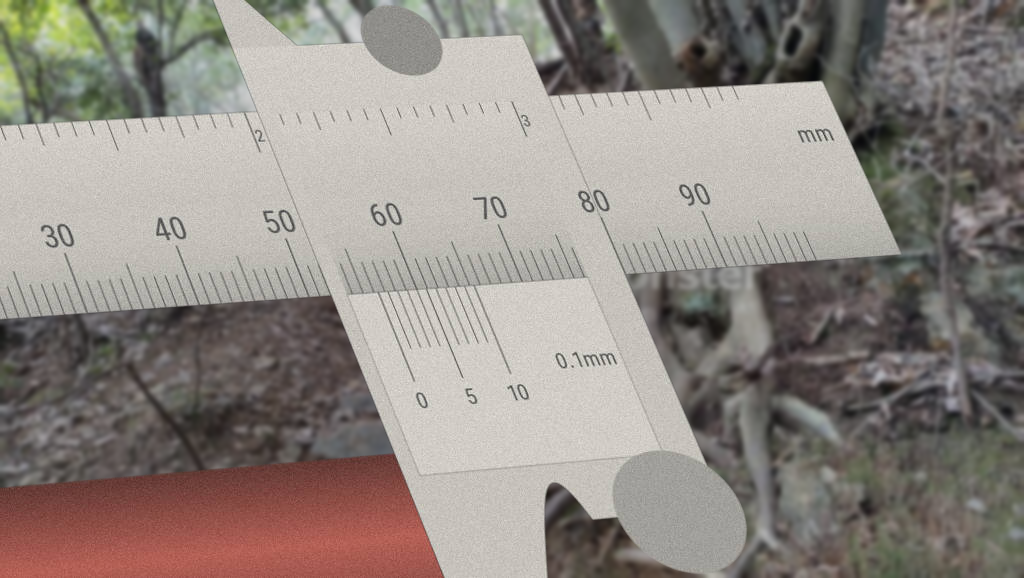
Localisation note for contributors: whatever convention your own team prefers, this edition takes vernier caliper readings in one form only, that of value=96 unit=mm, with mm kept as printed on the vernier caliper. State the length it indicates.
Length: value=56.4 unit=mm
